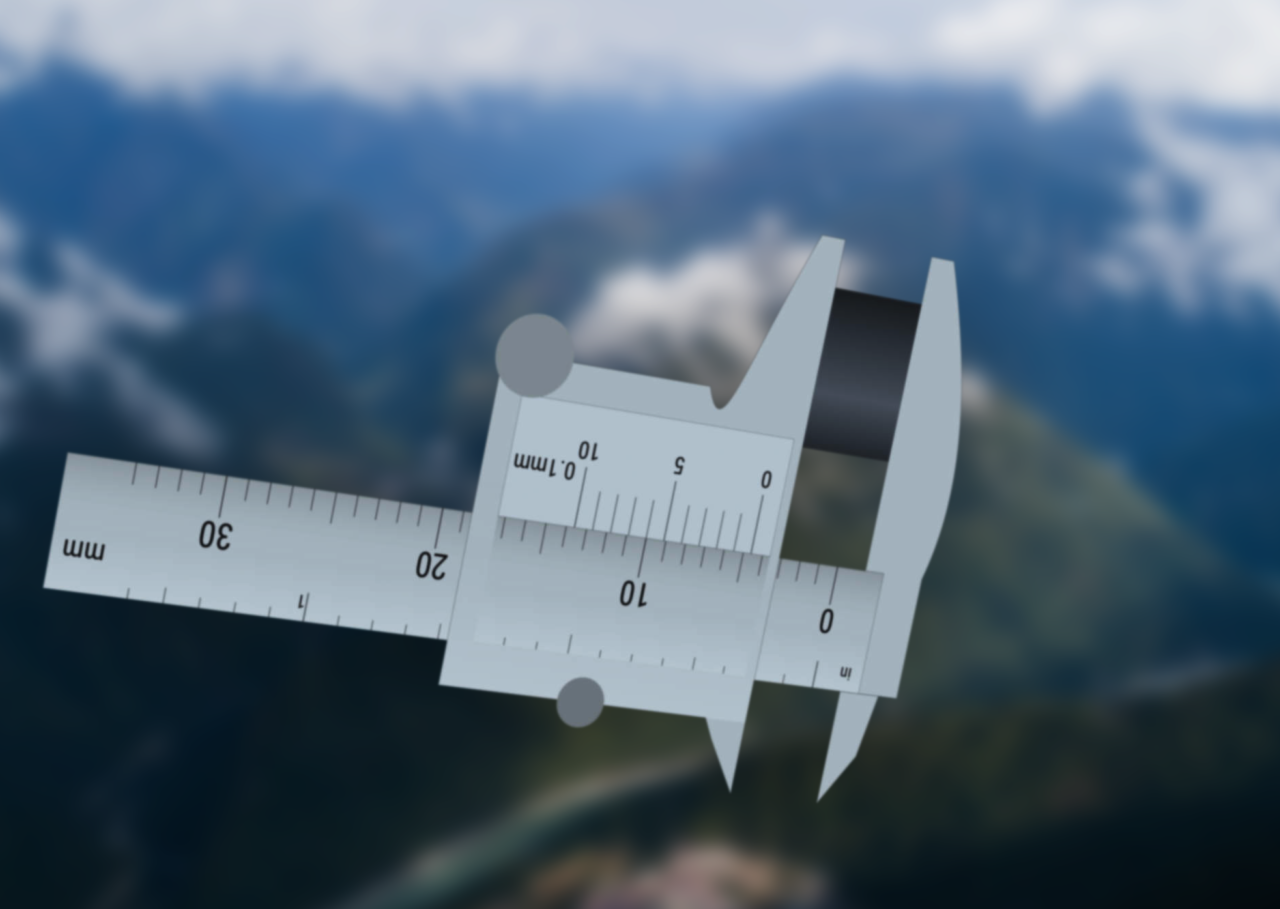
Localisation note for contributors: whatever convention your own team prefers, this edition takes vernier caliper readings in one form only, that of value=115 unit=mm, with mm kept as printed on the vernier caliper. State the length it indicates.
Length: value=4.6 unit=mm
